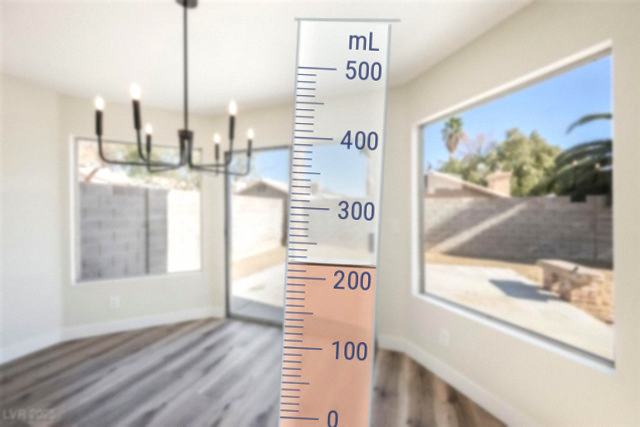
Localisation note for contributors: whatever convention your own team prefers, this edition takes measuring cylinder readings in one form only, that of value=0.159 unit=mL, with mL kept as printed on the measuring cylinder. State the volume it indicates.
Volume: value=220 unit=mL
